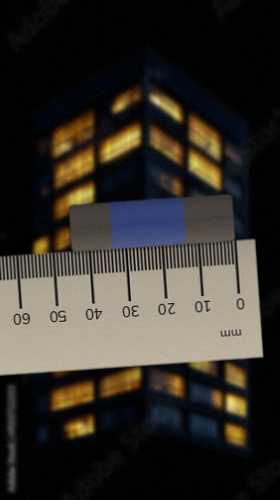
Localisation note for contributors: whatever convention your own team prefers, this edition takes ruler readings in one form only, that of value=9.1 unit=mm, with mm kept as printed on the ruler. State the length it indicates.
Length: value=45 unit=mm
